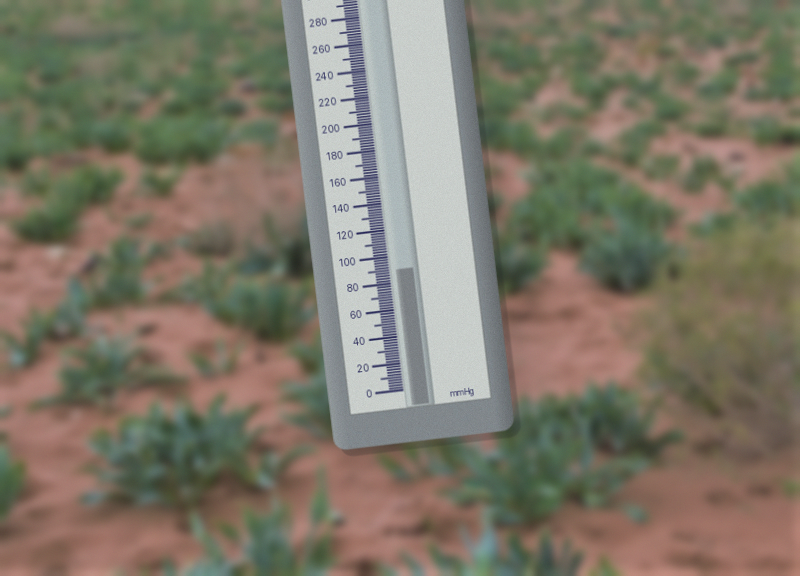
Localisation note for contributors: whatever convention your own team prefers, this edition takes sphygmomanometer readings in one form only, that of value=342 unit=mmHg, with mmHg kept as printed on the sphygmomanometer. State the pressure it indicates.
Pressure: value=90 unit=mmHg
